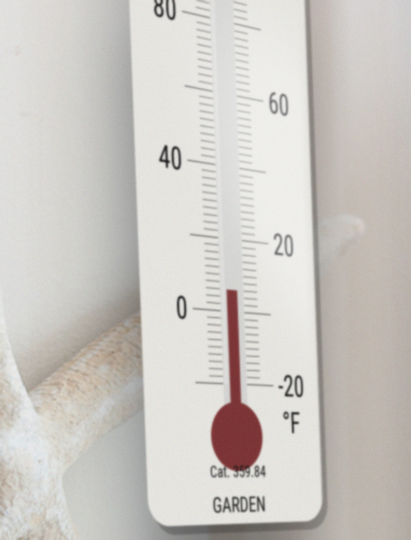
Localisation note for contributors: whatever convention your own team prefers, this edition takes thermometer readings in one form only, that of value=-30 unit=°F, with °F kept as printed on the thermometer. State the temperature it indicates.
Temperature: value=6 unit=°F
